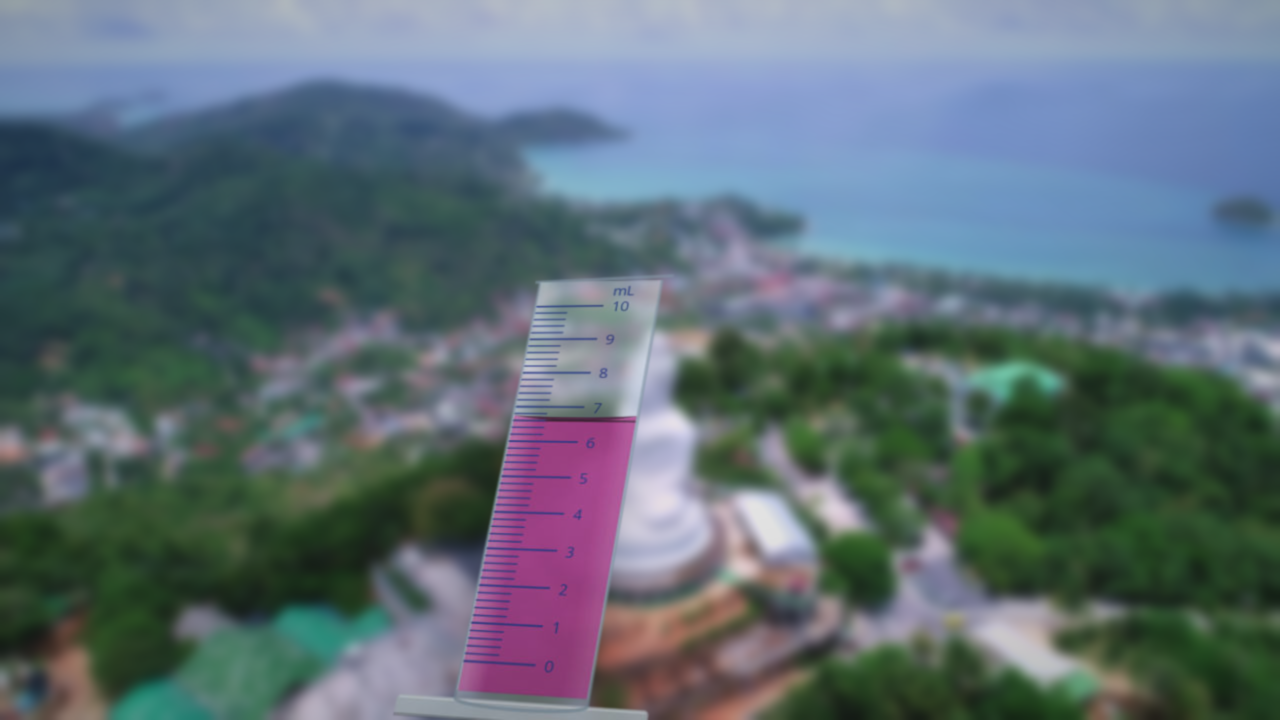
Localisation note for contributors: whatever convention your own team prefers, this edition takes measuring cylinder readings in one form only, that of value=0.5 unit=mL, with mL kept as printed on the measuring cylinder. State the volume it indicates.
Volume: value=6.6 unit=mL
